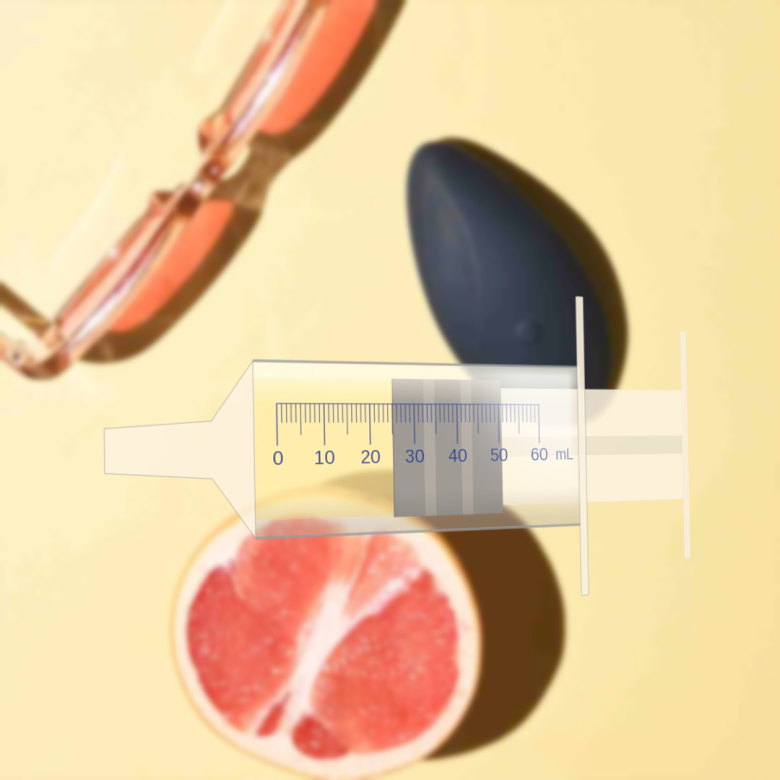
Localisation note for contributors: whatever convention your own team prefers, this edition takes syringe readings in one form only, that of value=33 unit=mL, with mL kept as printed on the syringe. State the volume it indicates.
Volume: value=25 unit=mL
